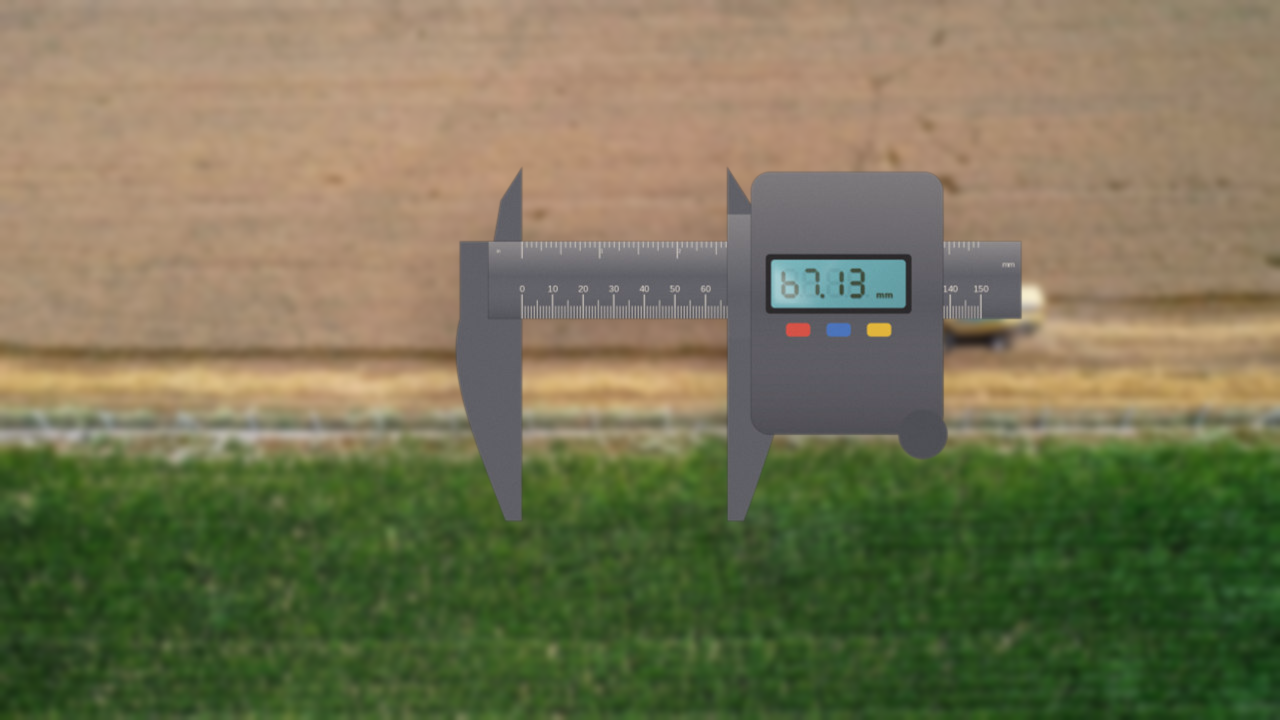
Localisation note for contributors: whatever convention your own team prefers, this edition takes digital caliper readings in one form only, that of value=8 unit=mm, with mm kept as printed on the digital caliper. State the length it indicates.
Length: value=67.13 unit=mm
